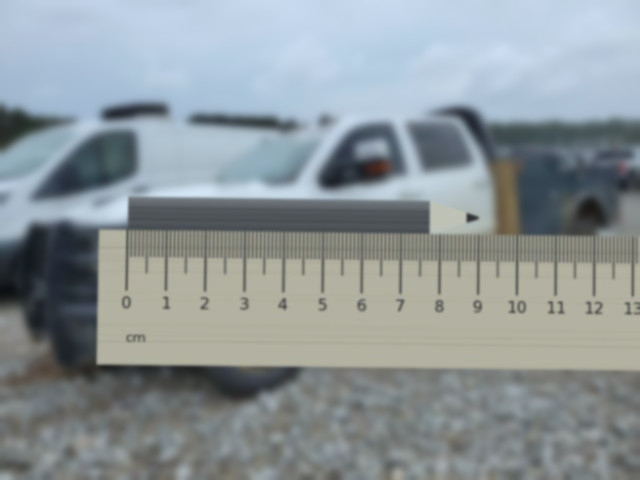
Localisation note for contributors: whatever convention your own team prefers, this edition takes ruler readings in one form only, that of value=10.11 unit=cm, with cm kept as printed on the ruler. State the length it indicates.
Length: value=9 unit=cm
